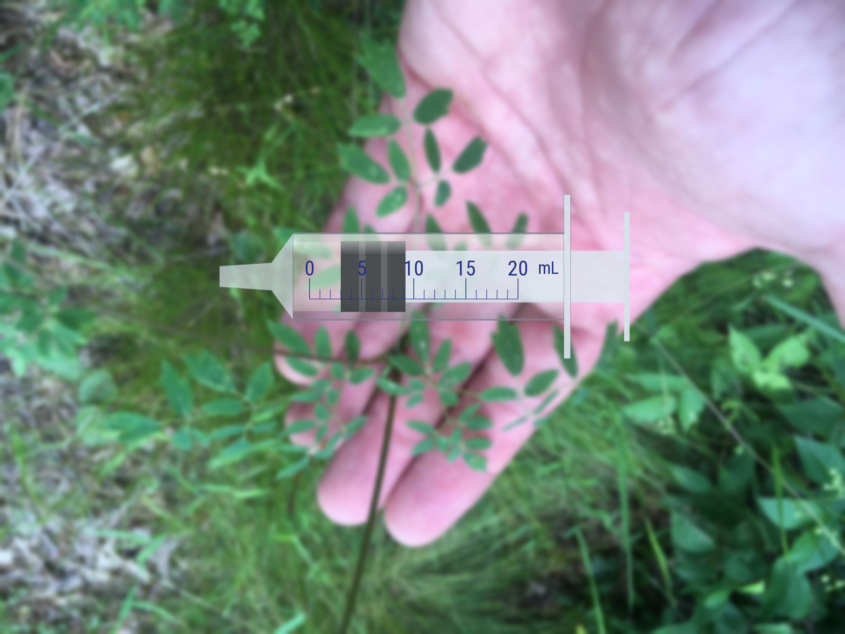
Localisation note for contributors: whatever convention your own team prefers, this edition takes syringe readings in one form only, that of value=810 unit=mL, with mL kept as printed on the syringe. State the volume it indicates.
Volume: value=3 unit=mL
